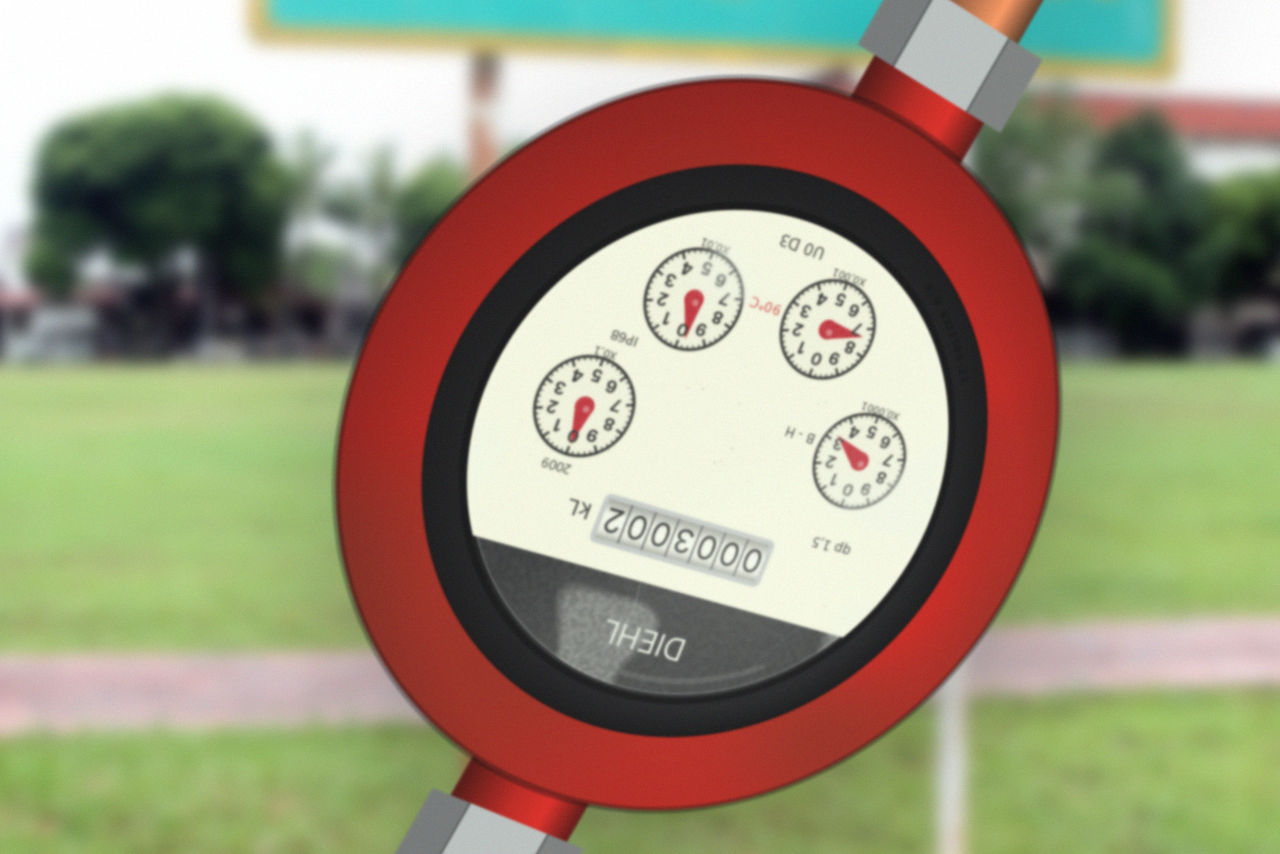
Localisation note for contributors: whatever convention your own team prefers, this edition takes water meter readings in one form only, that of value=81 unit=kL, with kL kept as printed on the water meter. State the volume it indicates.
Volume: value=3001.9973 unit=kL
